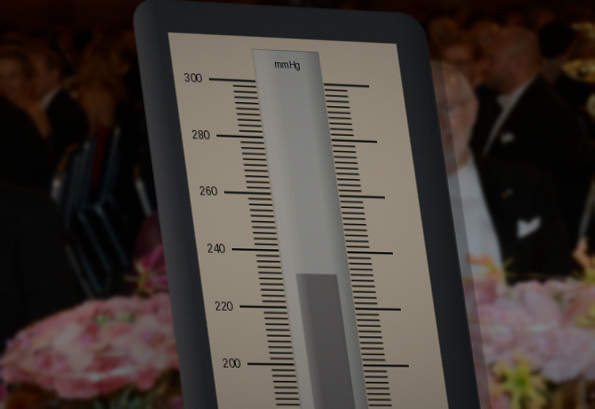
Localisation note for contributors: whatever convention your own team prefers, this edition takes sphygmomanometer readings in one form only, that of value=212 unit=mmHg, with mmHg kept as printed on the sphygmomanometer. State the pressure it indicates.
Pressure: value=232 unit=mmHg
